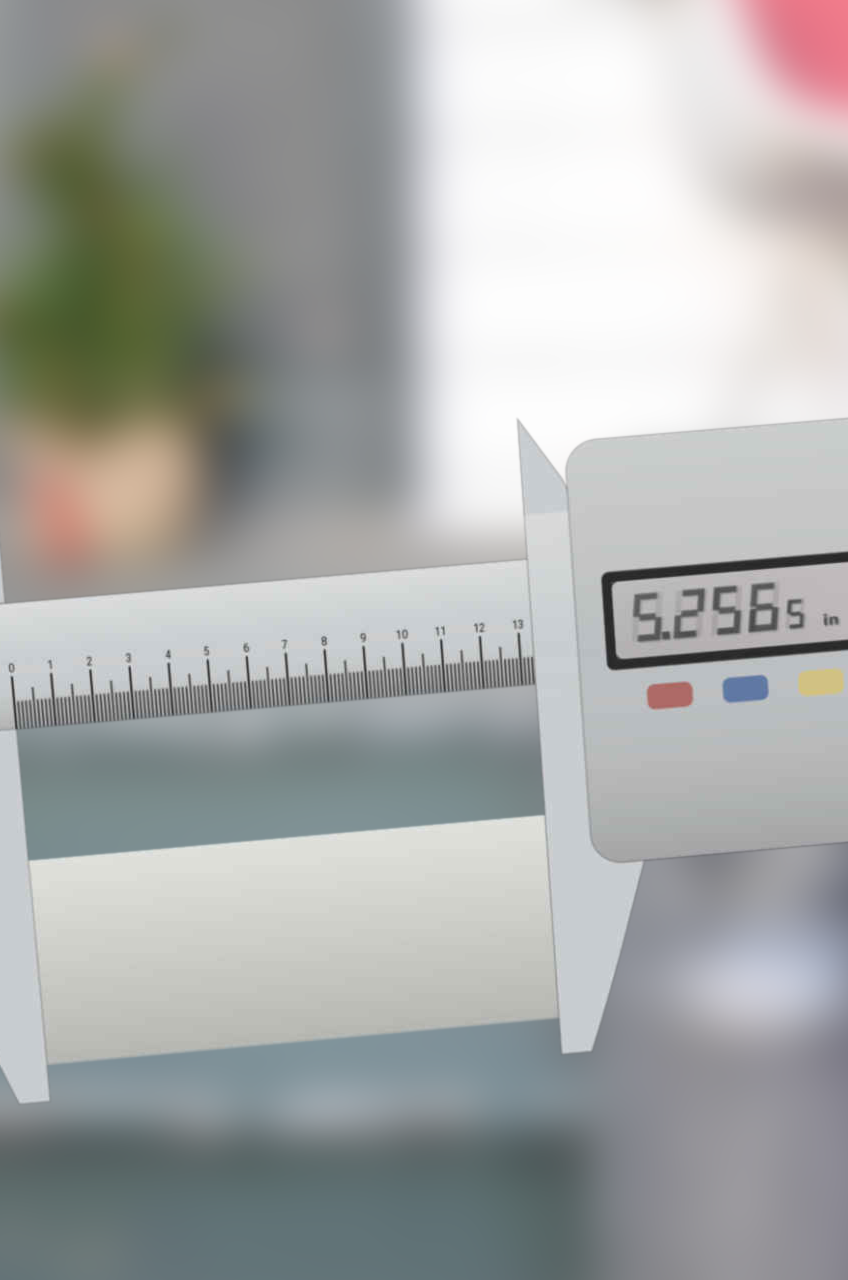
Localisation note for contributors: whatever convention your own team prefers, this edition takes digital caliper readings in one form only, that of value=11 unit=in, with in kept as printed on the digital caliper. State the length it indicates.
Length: value=5.2565 unit=in
